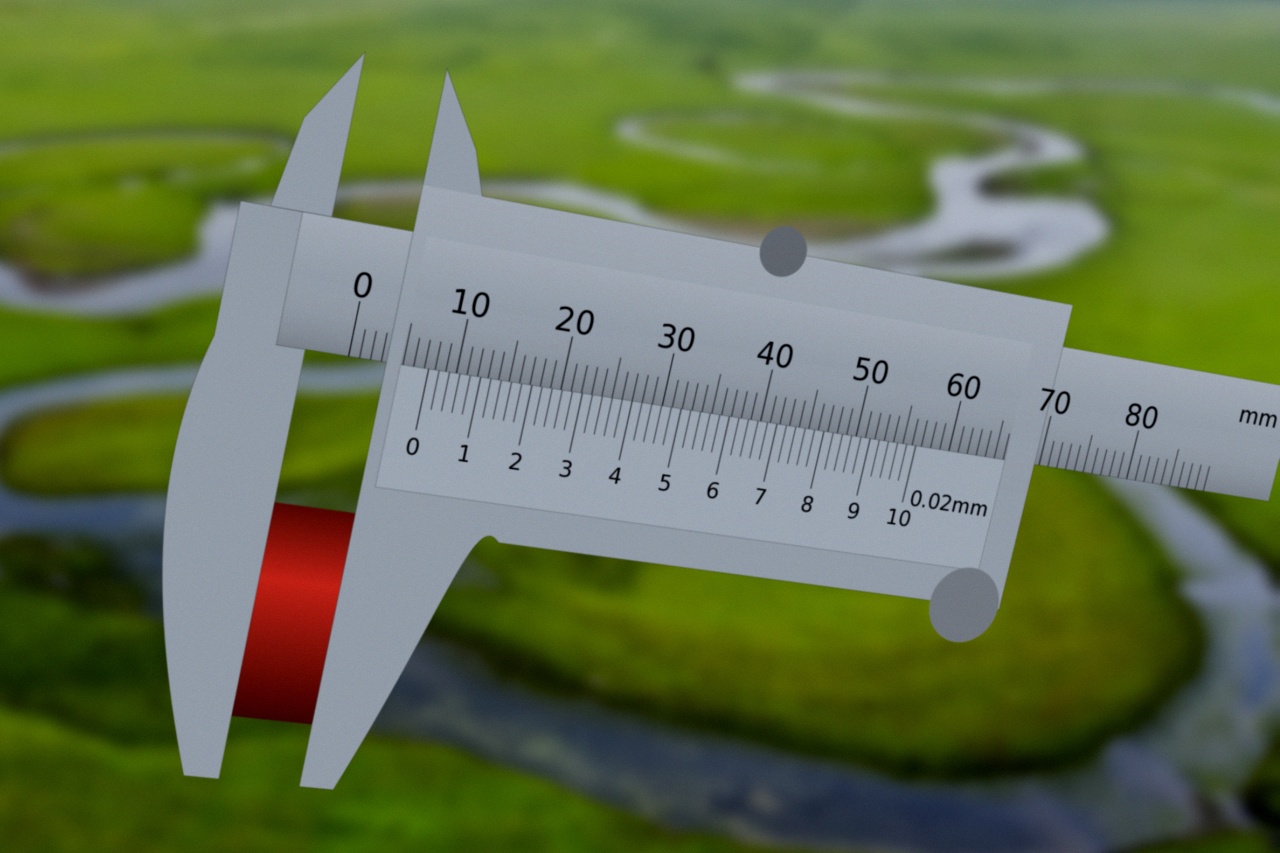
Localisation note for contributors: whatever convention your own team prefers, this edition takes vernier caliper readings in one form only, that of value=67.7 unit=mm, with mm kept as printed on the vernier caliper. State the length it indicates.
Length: value=7.4 unit=mm
